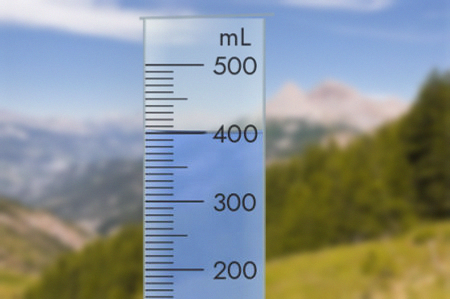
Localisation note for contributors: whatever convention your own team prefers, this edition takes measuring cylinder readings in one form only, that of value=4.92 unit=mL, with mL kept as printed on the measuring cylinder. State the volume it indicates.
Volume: value=400 unit=mL
